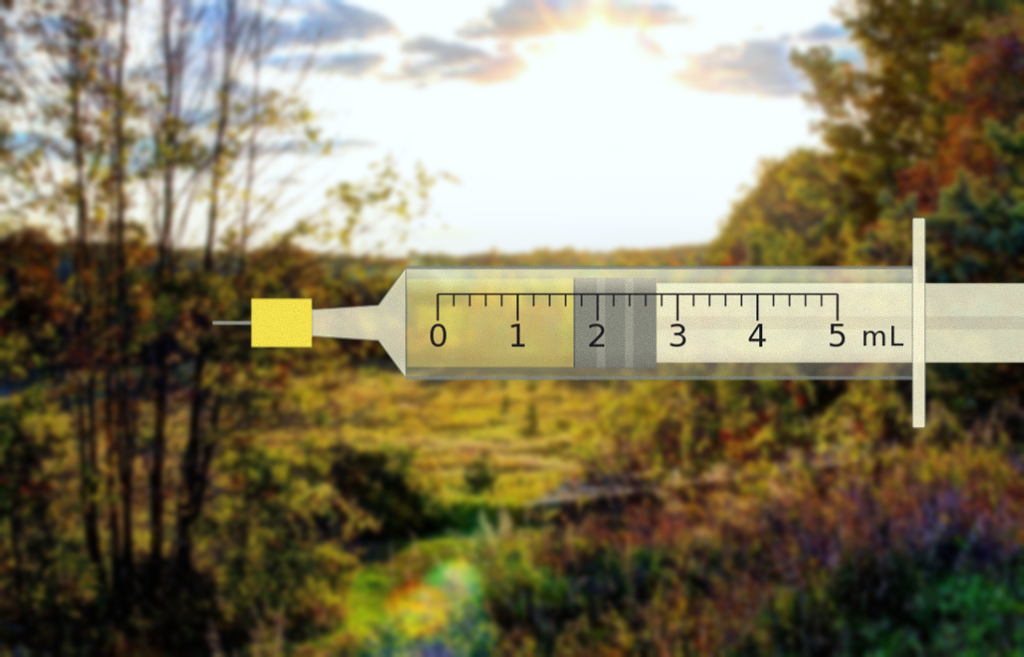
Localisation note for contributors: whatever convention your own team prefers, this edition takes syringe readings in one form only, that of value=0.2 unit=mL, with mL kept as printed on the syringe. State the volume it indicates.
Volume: value=1.7 unit=mL
